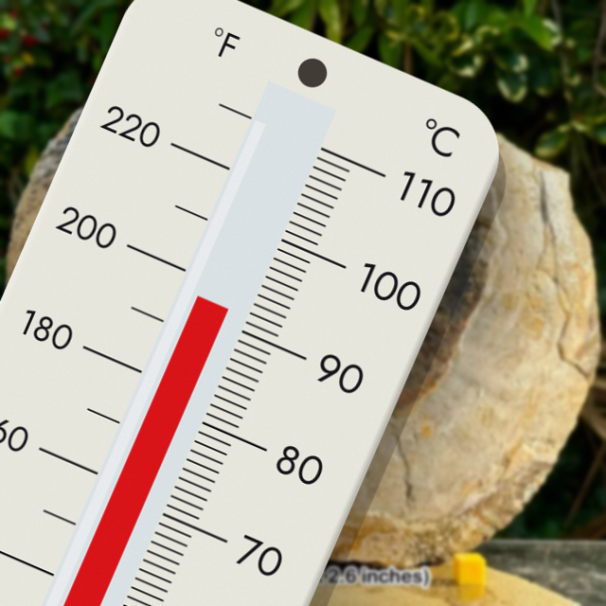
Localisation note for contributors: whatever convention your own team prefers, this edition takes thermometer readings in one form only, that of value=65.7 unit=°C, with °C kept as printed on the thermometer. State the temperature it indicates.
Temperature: value=91.5 unit=°C
